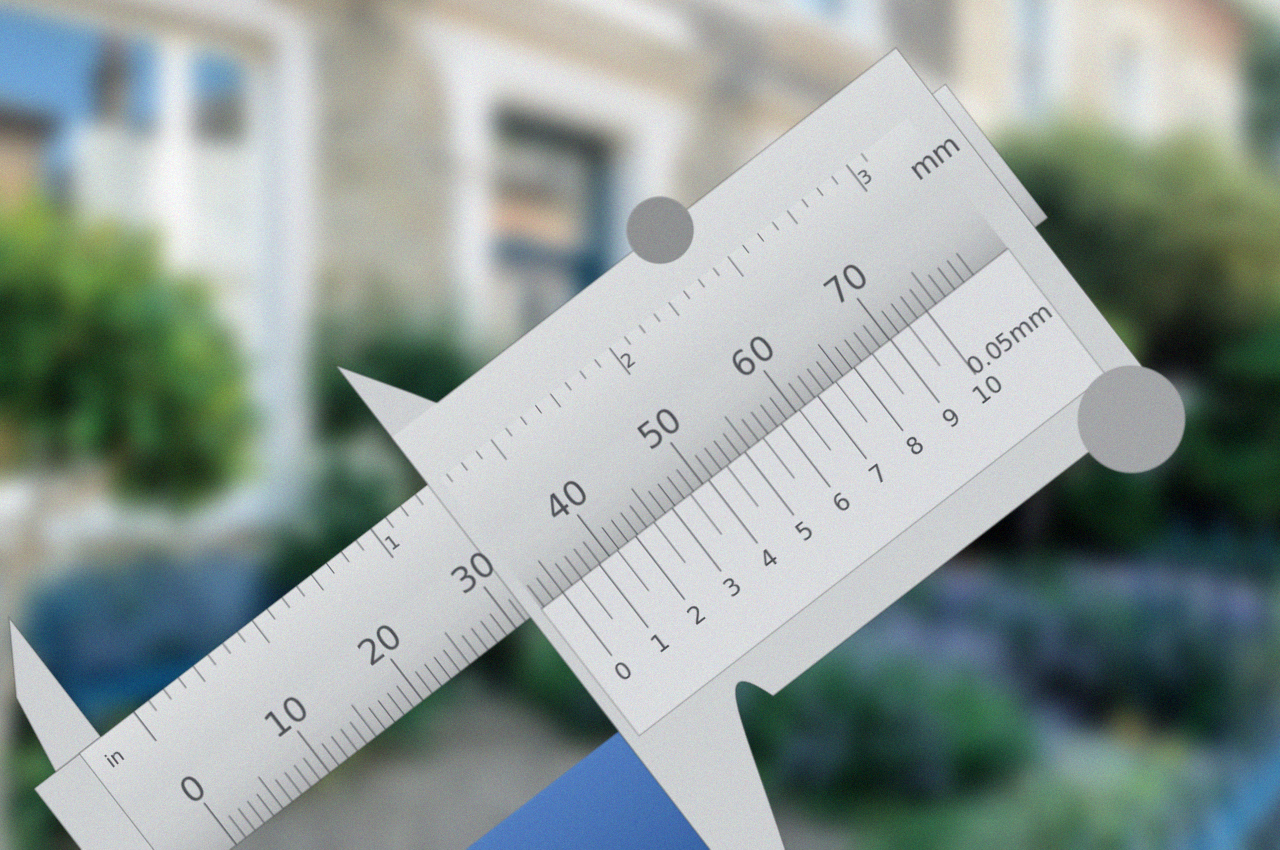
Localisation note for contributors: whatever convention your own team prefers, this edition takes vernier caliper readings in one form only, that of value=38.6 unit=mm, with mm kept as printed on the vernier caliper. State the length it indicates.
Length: value=35.0 unit=mm
